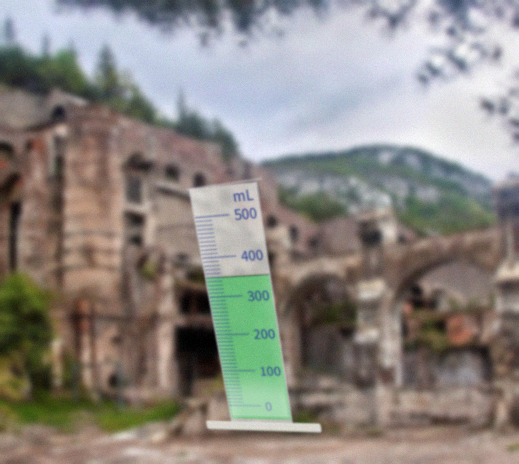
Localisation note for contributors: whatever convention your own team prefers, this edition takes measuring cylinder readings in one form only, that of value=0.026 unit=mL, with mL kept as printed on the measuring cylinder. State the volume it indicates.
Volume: value=350 unit=mL
